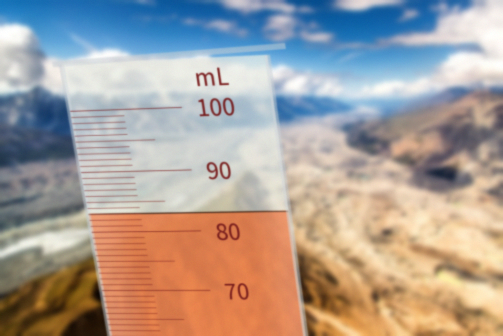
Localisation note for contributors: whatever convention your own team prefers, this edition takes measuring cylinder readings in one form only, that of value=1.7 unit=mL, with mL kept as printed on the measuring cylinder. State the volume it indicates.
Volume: value=83 unit=mL
